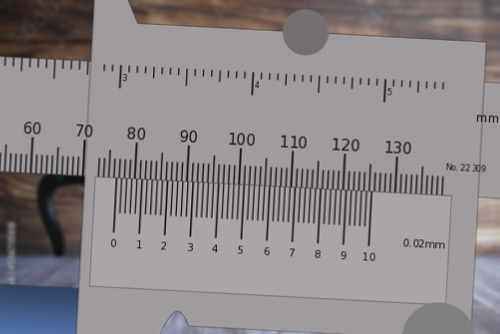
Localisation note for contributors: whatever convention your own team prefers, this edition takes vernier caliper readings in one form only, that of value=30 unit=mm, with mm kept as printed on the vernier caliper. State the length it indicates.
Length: value=76.5 unit=mm
